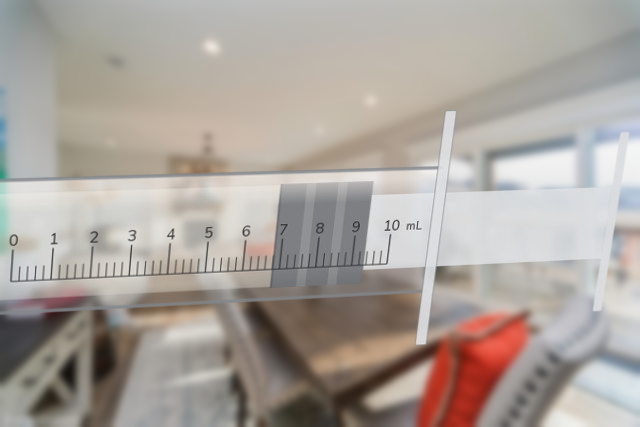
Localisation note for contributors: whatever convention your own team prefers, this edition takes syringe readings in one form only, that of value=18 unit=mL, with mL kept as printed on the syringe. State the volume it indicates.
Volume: value=6.8 unit=mL
